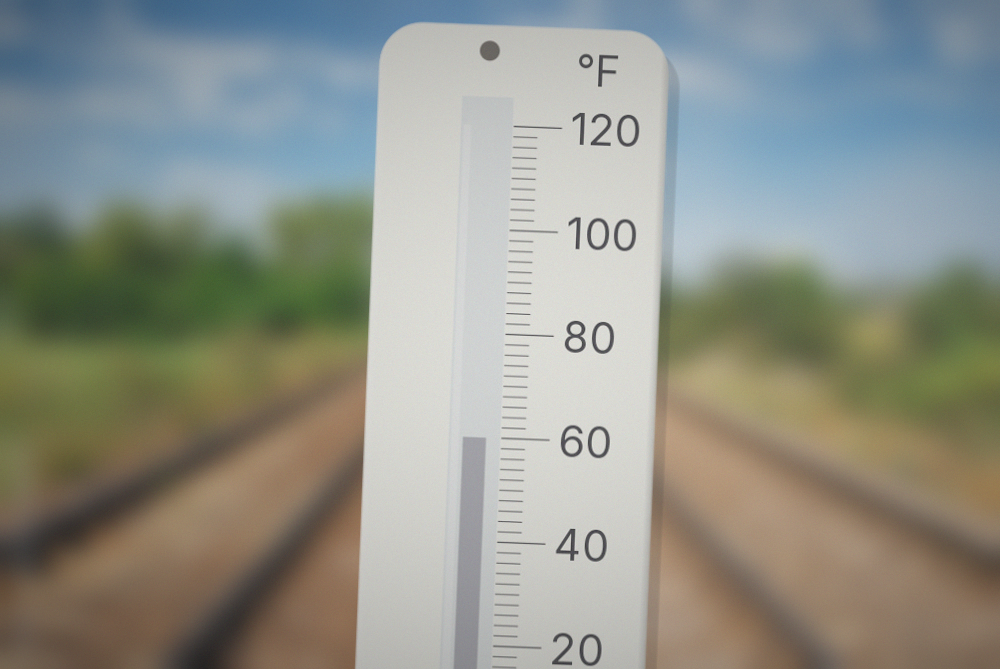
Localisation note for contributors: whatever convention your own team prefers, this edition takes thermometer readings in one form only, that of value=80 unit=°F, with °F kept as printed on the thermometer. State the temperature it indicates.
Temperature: value=60 unit=°F
